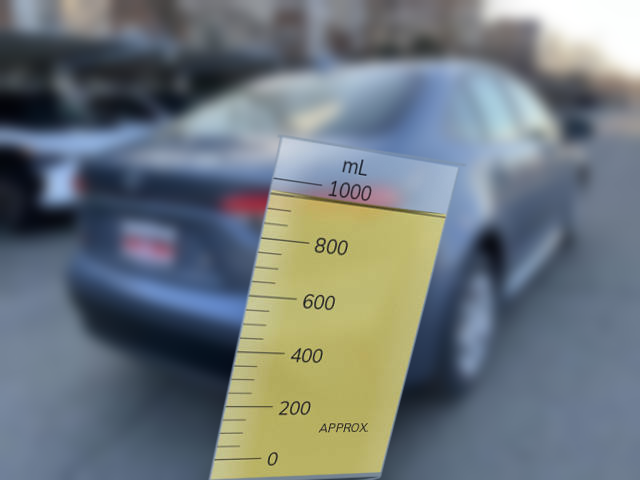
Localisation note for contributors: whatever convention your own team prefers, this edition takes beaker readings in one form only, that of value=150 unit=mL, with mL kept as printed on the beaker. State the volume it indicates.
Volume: value=950 unit=mL
